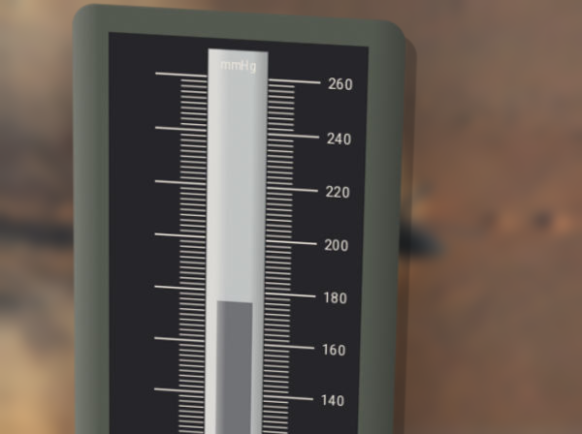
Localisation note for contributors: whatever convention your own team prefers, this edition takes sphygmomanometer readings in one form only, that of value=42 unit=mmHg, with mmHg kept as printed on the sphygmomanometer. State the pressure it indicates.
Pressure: value=176 unit=mmHg
